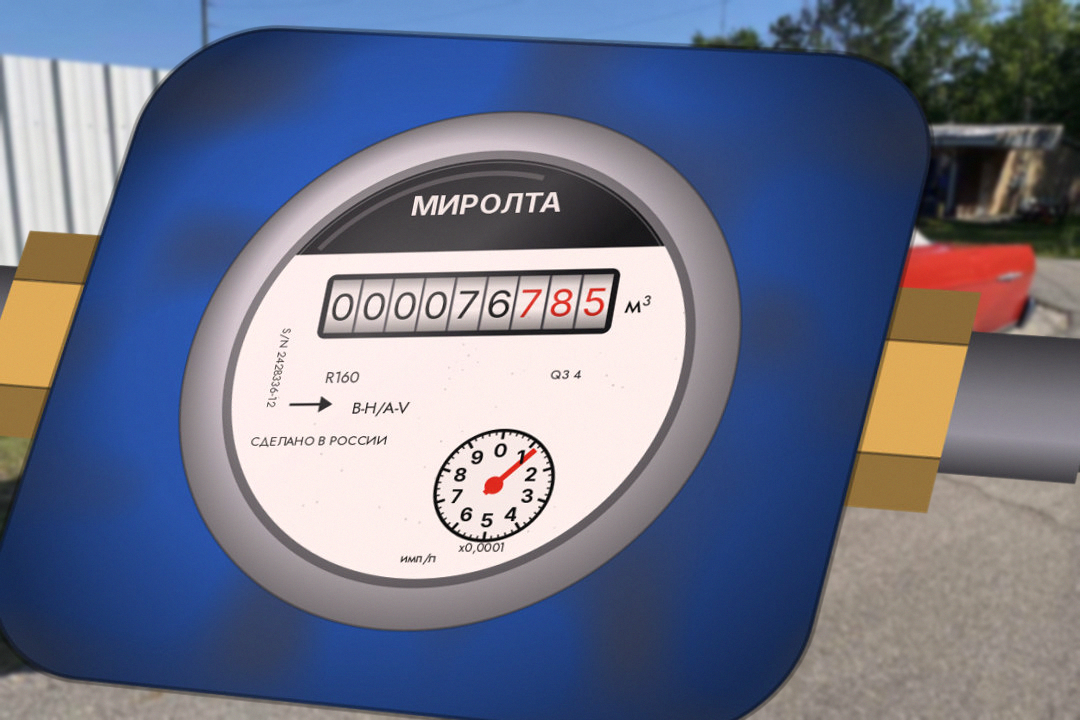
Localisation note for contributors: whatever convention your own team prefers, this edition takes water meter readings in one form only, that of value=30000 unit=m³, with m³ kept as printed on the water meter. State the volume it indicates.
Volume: value=76.7851 unit=m³
